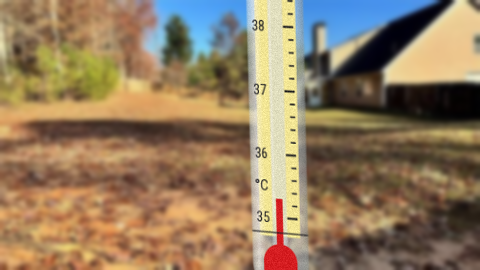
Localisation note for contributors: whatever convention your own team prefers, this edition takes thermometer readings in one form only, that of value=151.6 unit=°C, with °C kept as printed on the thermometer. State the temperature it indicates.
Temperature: value=35.3 unit=°C
